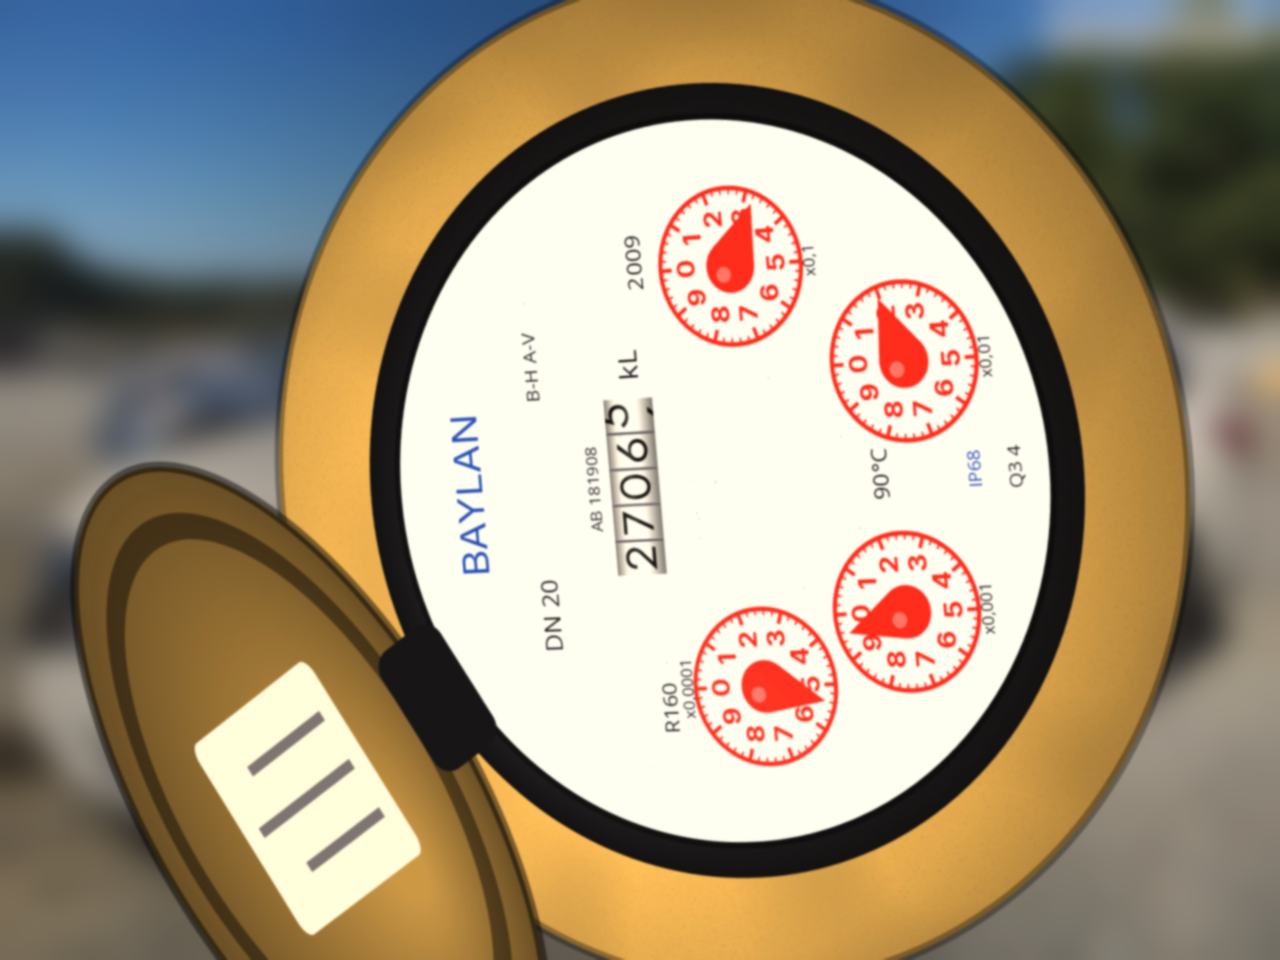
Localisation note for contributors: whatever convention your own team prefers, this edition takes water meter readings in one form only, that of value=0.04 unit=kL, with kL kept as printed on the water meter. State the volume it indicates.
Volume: value=27065.3195 unit=kL
